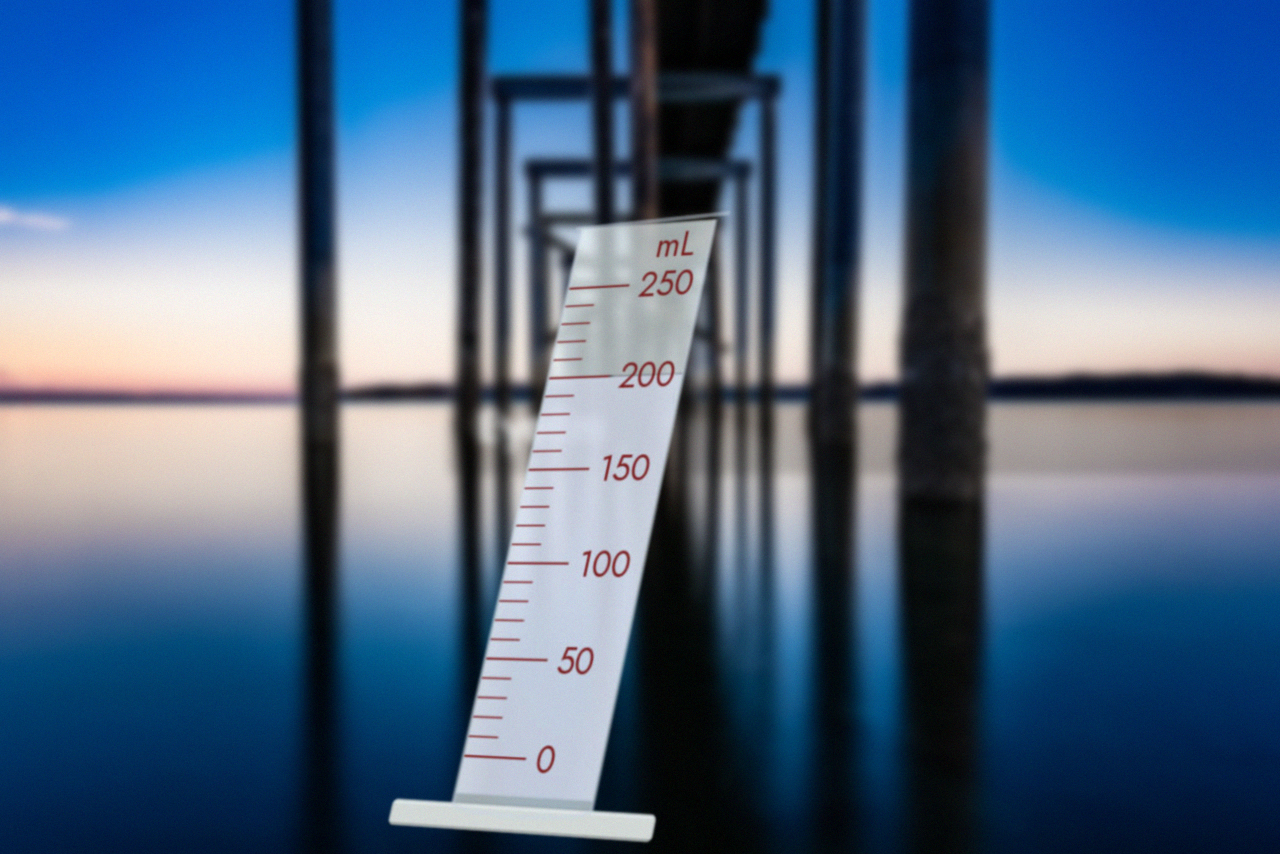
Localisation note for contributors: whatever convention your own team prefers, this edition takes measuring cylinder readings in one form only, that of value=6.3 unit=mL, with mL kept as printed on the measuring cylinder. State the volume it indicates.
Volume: value=200 unit=mL
